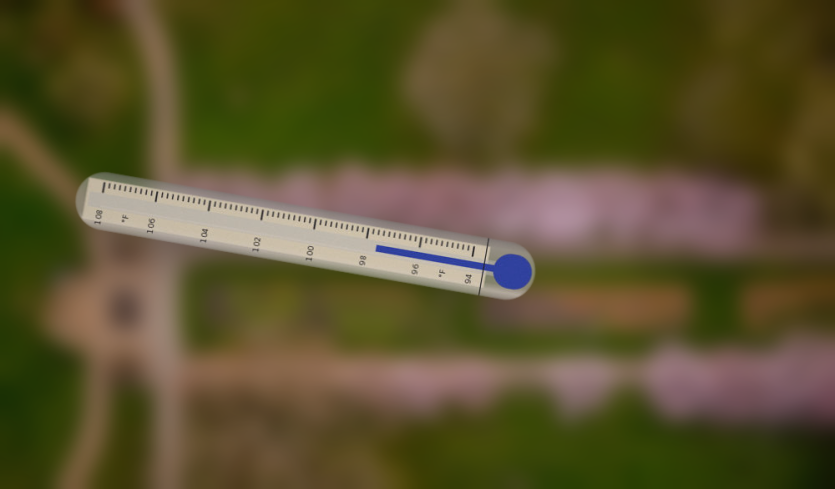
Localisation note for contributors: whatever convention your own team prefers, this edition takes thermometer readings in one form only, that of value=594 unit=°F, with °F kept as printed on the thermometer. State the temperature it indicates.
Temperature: value=97.6 unit=°F
